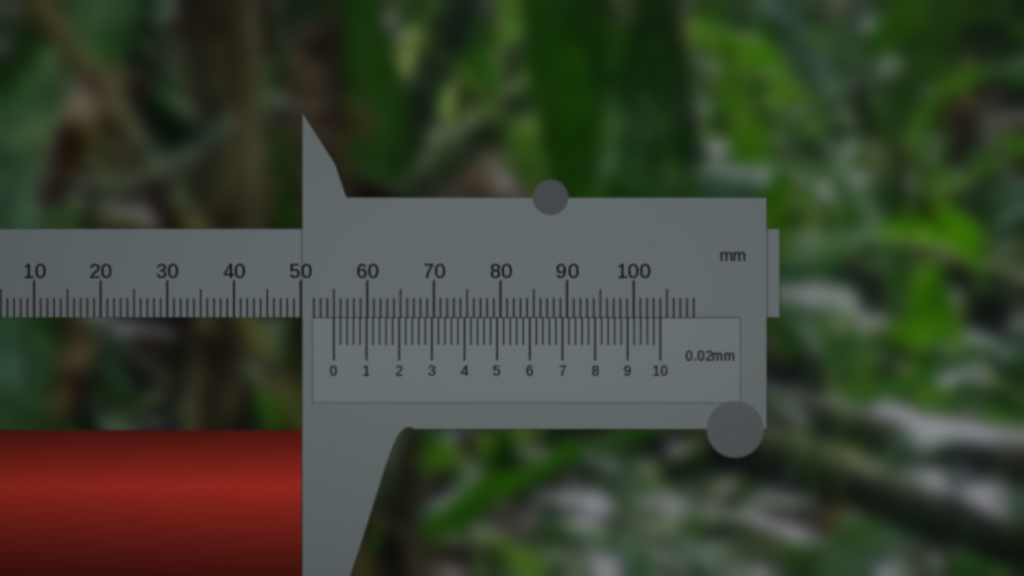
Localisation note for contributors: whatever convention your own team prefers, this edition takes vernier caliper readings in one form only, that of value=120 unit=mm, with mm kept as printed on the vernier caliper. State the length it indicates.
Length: value=55.0 unit=mm
